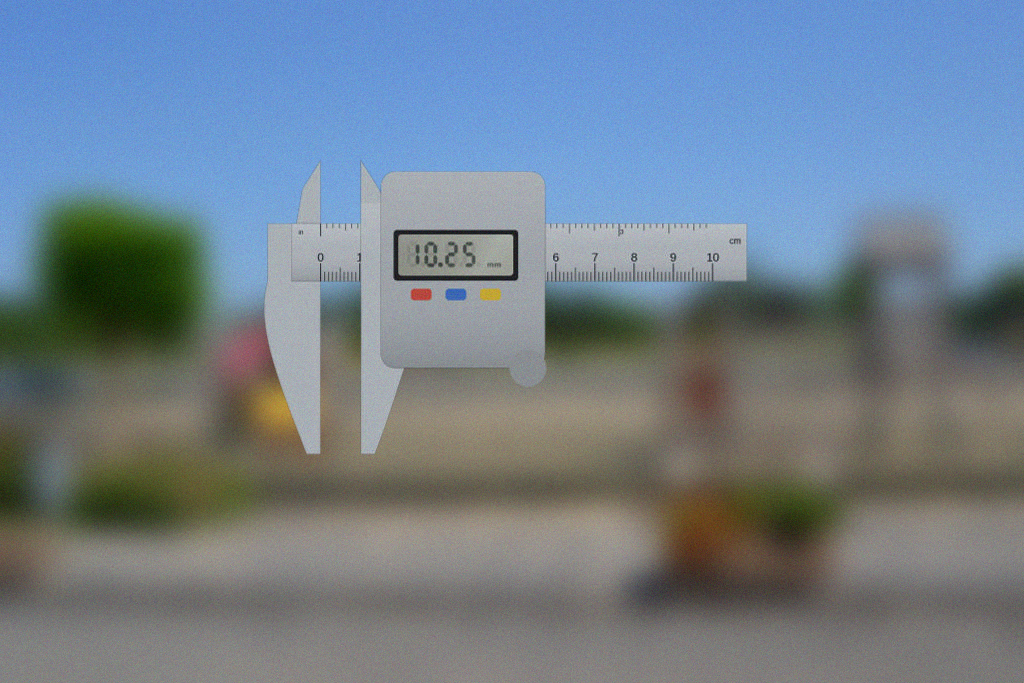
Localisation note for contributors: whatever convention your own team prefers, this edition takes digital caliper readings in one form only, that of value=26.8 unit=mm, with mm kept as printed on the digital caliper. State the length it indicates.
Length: value=10.25 unit=mm
